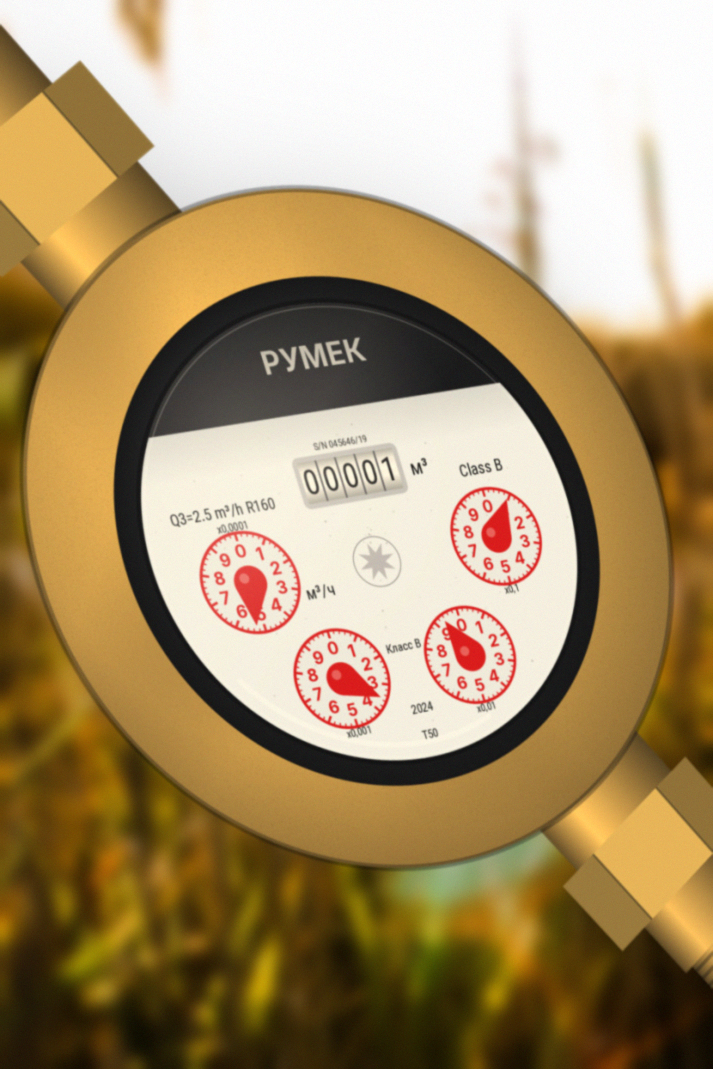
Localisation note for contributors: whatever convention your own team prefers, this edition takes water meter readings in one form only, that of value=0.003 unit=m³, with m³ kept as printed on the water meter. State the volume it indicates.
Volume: value=1.0935 unit=m³
